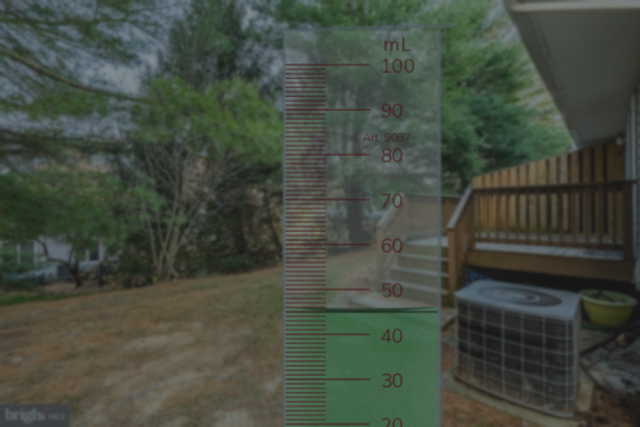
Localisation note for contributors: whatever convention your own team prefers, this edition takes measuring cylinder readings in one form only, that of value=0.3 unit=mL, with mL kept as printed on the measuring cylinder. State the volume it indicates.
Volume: value=45 unit=mL
